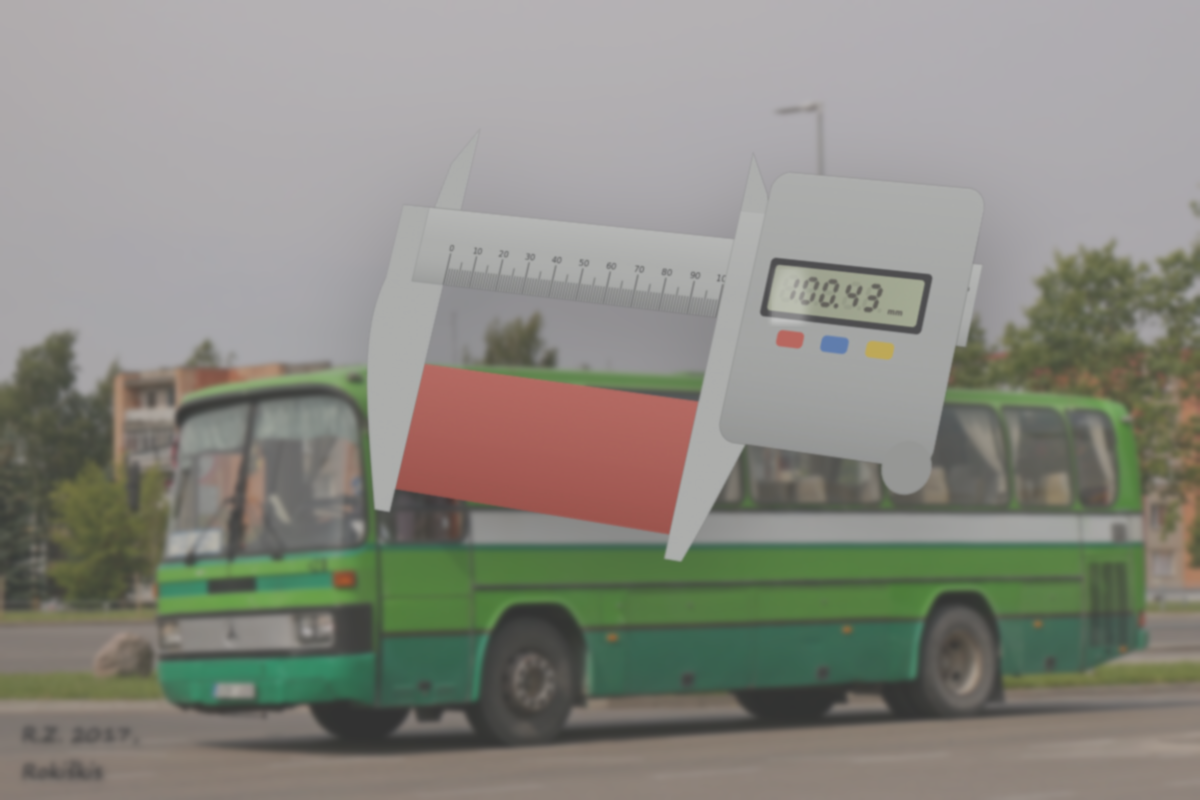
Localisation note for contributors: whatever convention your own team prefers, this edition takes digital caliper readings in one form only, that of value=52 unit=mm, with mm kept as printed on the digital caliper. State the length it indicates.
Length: value=100.43 unit=mm
